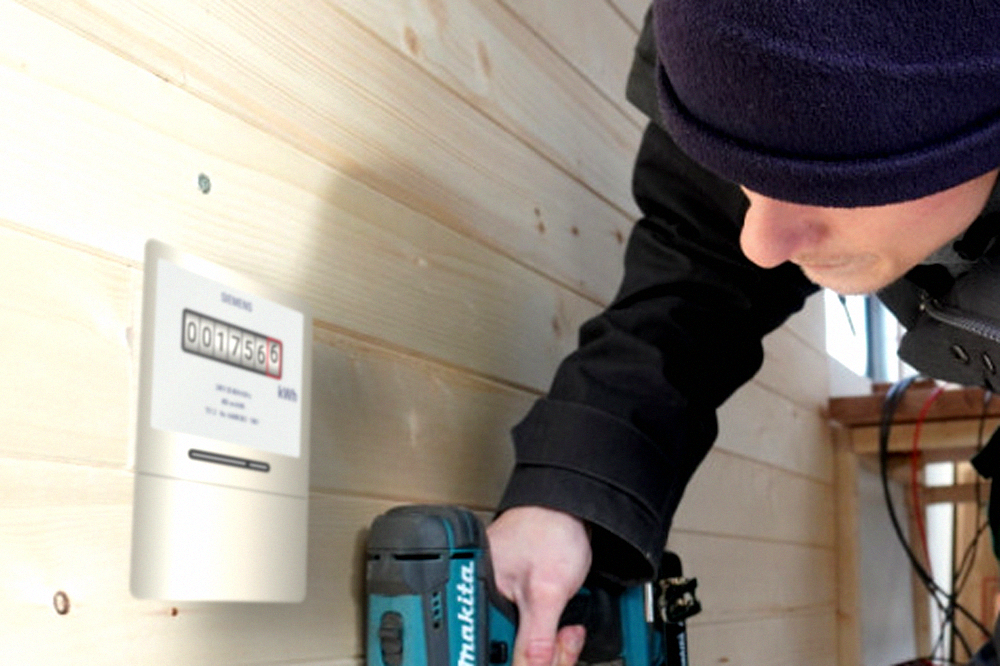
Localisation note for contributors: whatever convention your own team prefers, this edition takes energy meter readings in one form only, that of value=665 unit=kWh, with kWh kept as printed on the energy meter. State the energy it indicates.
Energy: value=1756.6 unit=kWh
